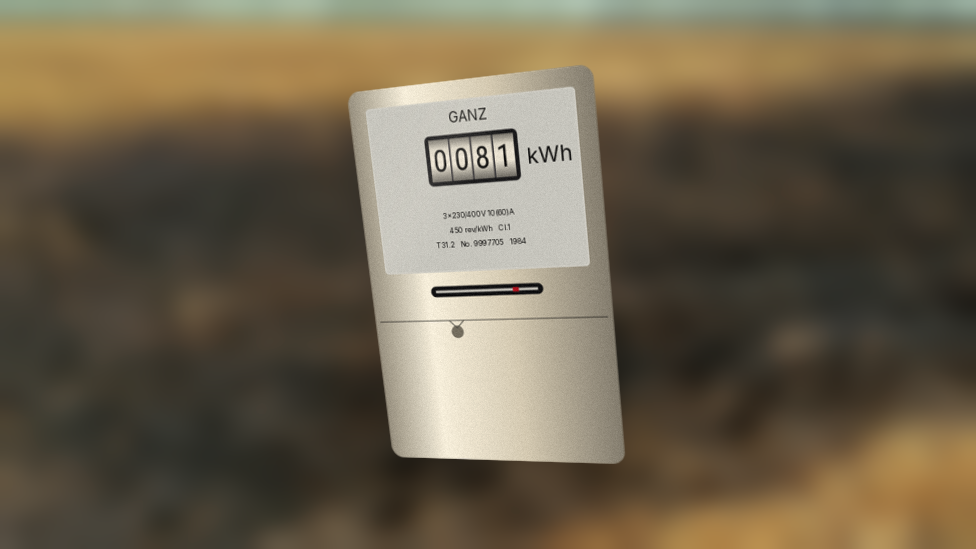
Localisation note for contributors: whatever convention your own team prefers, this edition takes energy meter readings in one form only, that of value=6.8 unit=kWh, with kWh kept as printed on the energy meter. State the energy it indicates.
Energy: value=81 unit=kWh
